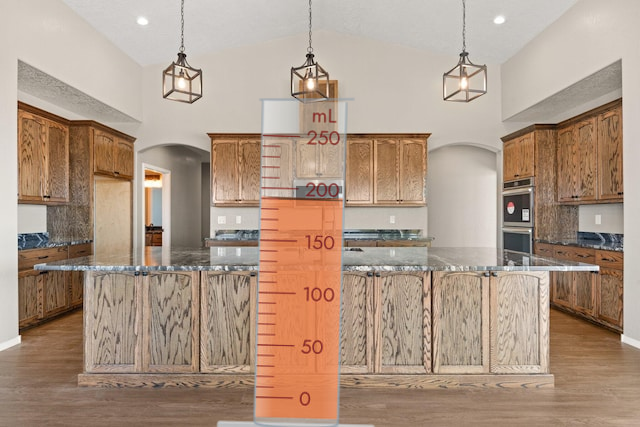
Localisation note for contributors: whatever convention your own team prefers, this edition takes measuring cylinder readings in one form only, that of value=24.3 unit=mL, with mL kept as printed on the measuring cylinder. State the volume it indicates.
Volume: value=190 unit=mL
